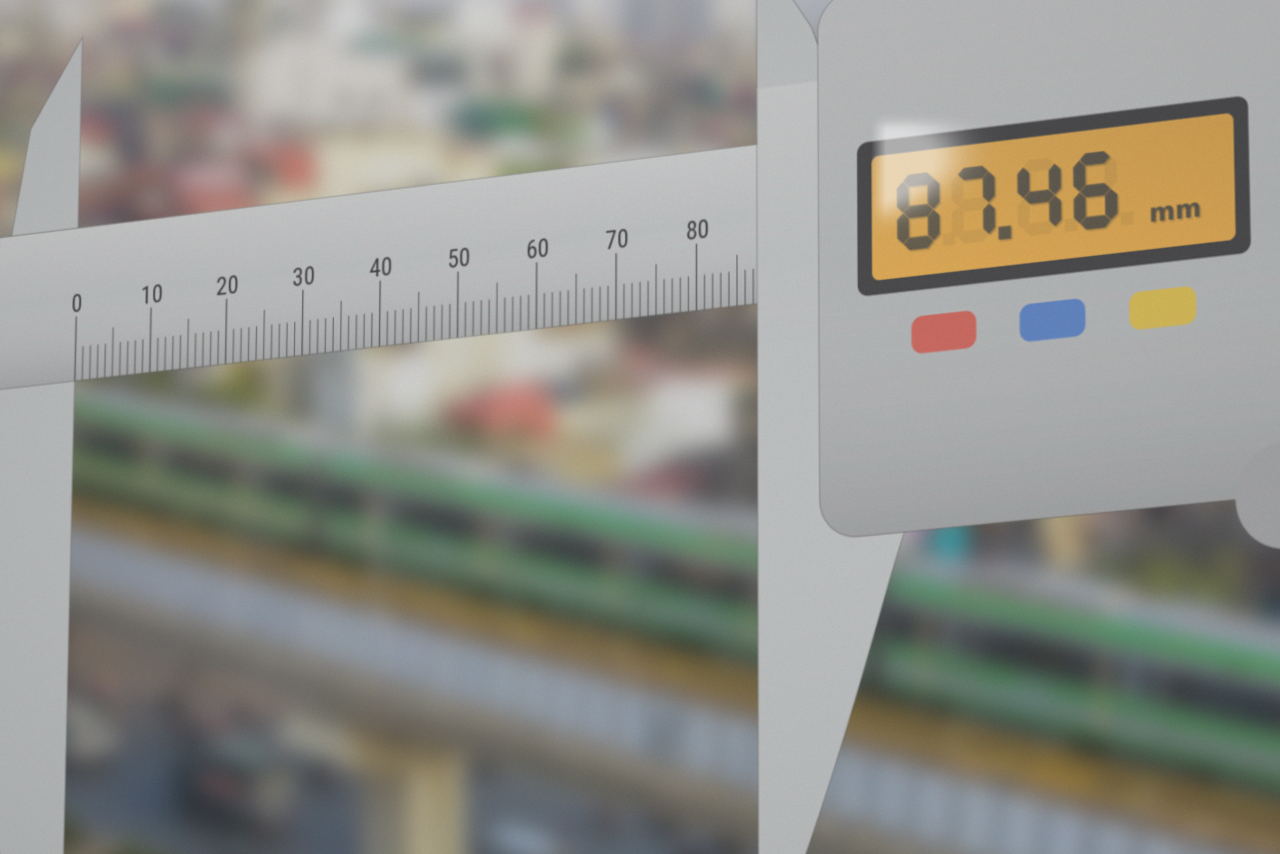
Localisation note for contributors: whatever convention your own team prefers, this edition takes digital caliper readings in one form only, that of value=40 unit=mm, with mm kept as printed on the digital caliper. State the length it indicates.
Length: value=87.46 unit=mm
